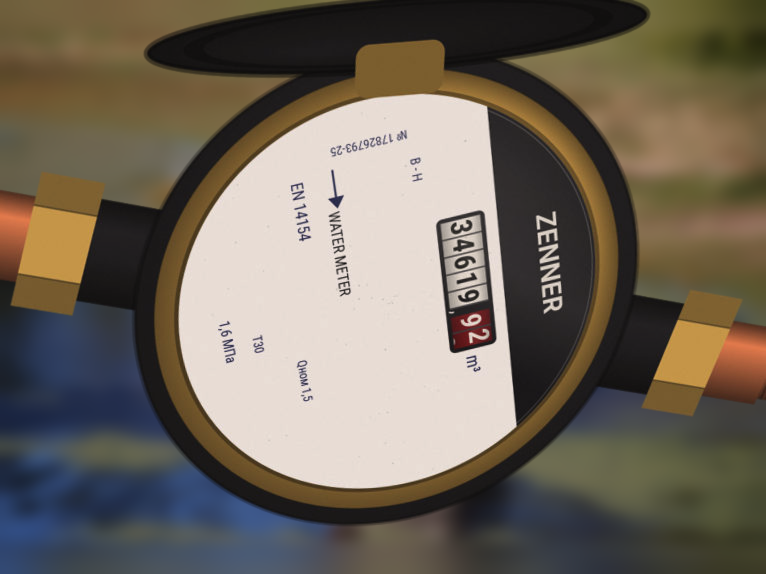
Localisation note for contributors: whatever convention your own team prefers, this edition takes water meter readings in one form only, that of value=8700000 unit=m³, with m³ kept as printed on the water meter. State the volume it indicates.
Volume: value=34619.92 unit=m³
